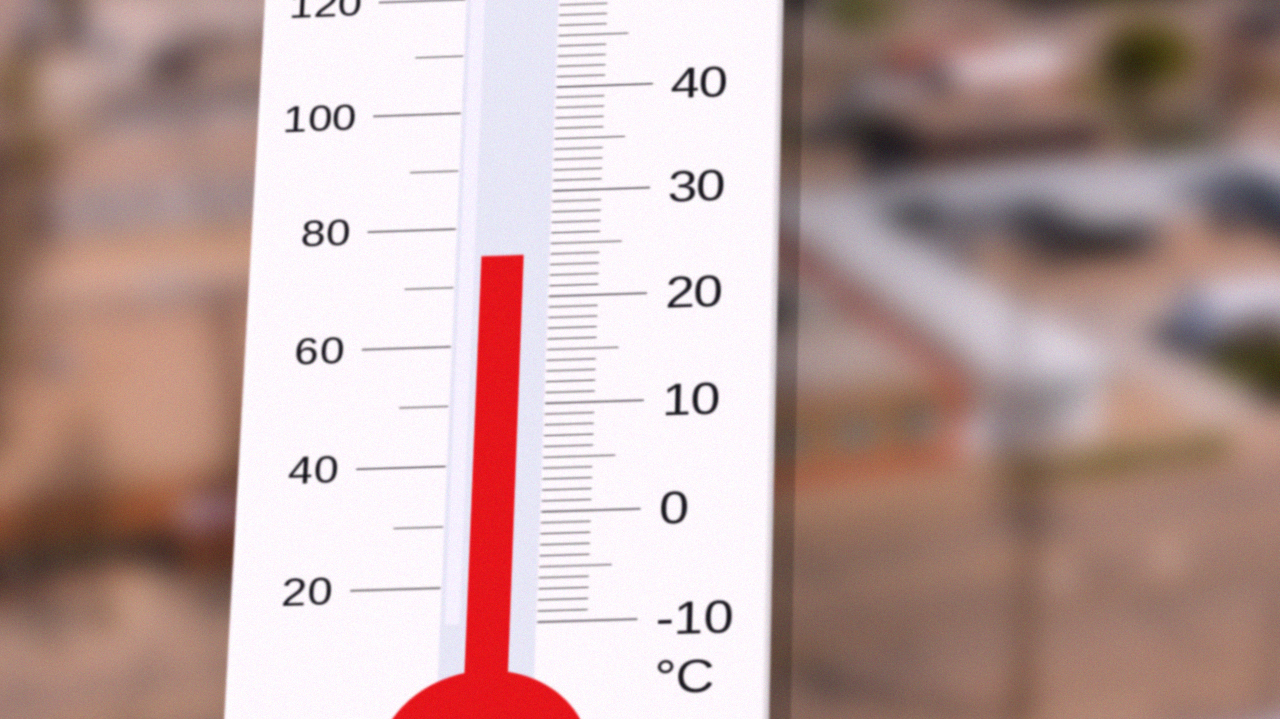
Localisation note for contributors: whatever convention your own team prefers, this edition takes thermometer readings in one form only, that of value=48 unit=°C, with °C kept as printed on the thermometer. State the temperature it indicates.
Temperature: value=24 unit=°C
